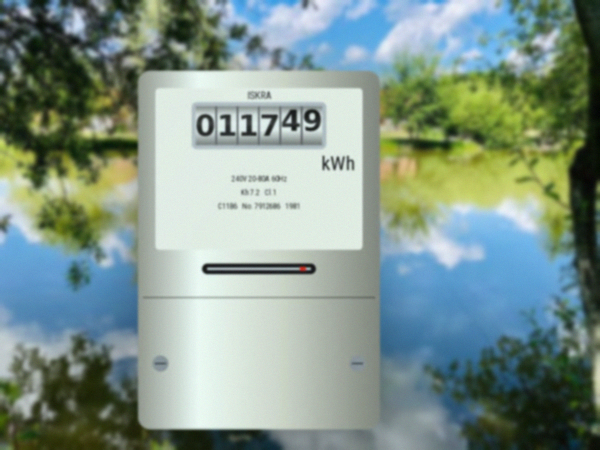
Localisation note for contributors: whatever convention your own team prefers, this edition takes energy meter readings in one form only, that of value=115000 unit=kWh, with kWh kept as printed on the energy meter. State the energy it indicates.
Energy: value=11749 unit=kWh
